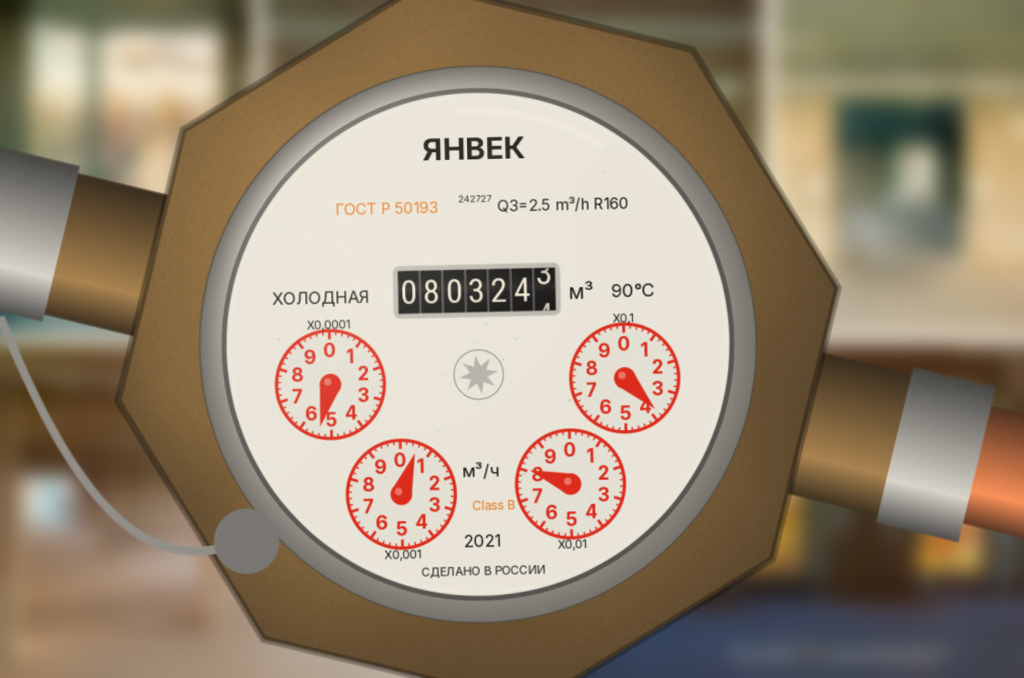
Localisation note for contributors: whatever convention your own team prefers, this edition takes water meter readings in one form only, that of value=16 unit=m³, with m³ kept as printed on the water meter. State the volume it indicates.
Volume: value=803243.3805 unit=m³
